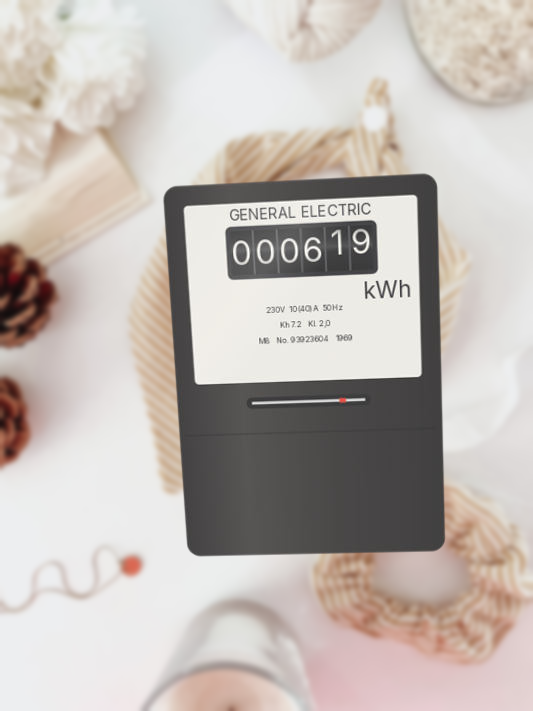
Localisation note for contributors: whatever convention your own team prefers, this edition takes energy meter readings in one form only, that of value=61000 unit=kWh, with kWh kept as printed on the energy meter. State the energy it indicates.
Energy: value=619 unit=kWh
